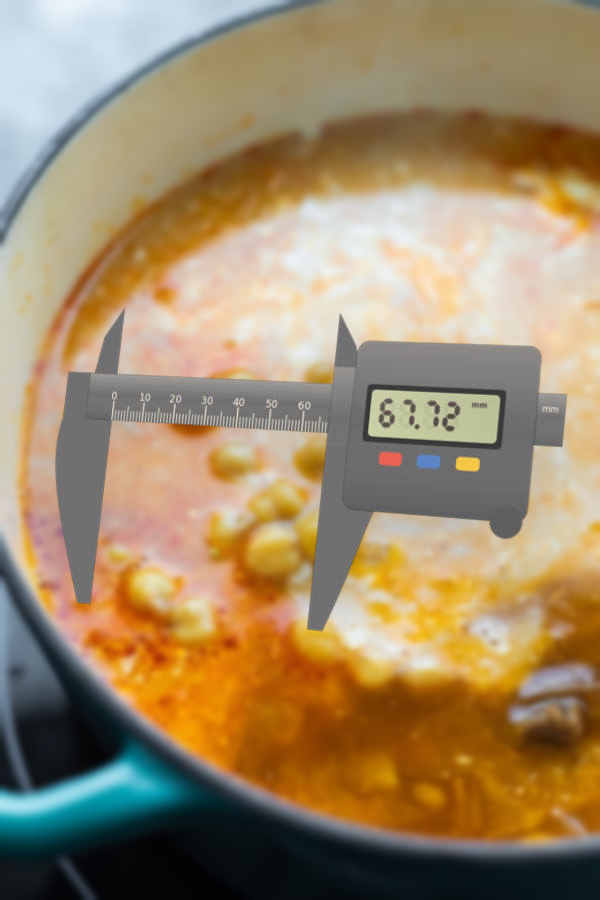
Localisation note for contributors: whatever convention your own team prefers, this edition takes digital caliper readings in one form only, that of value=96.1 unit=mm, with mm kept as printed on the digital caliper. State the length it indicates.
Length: value=67.72 unit=mm
